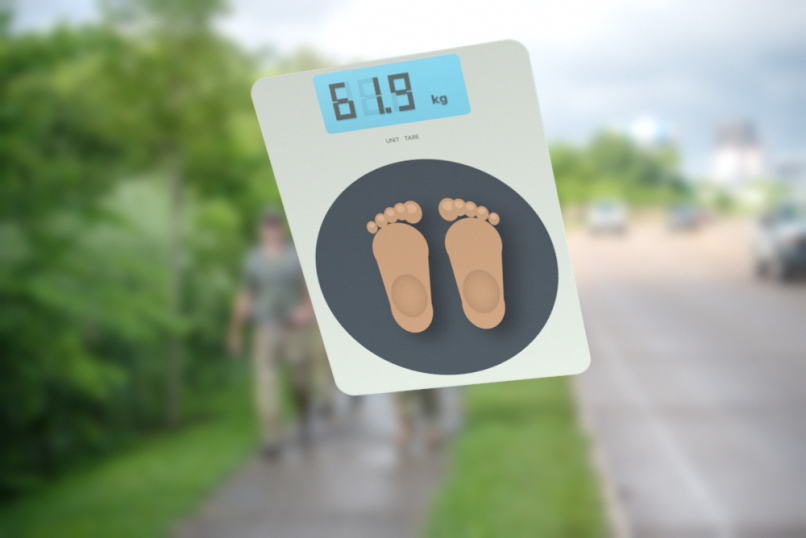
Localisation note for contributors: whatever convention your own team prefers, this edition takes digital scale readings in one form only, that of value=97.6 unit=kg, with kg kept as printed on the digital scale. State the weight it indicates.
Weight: value=61.9 unit=kg
